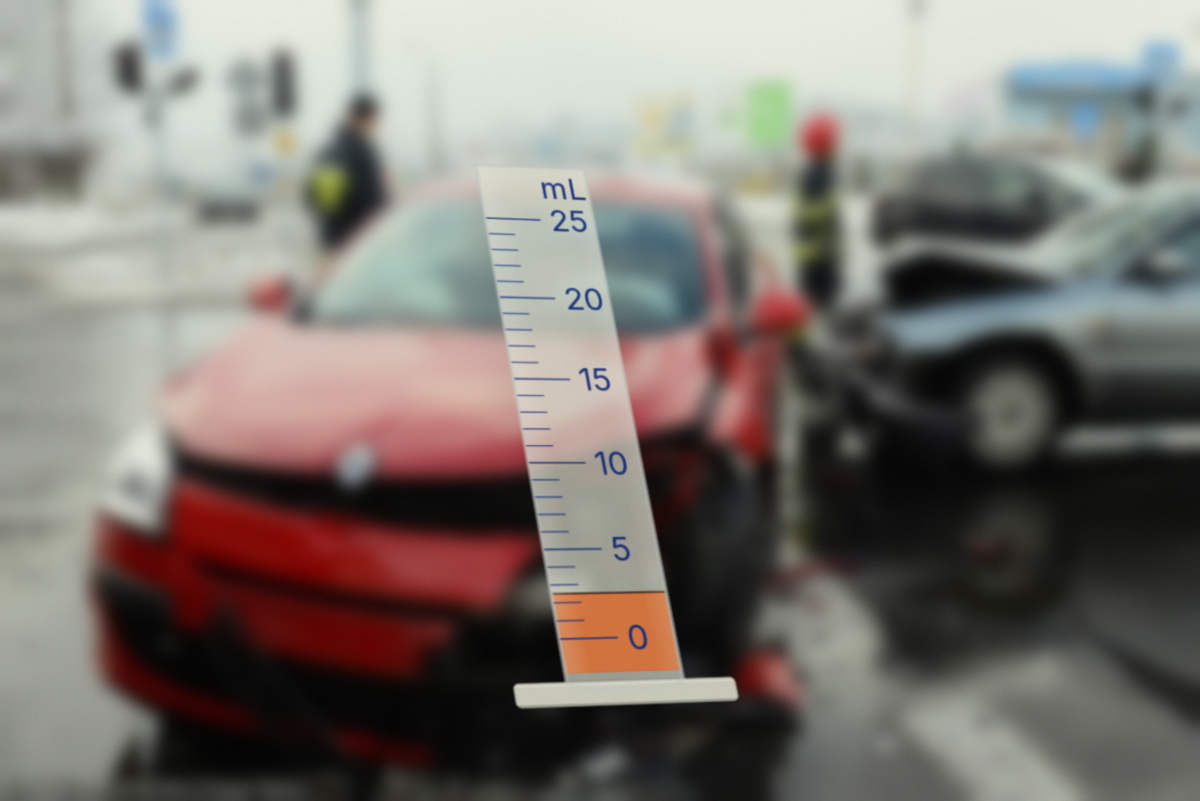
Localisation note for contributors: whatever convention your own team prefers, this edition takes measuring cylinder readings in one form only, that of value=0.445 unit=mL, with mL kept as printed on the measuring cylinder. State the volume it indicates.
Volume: value=2.5 unit=mL
